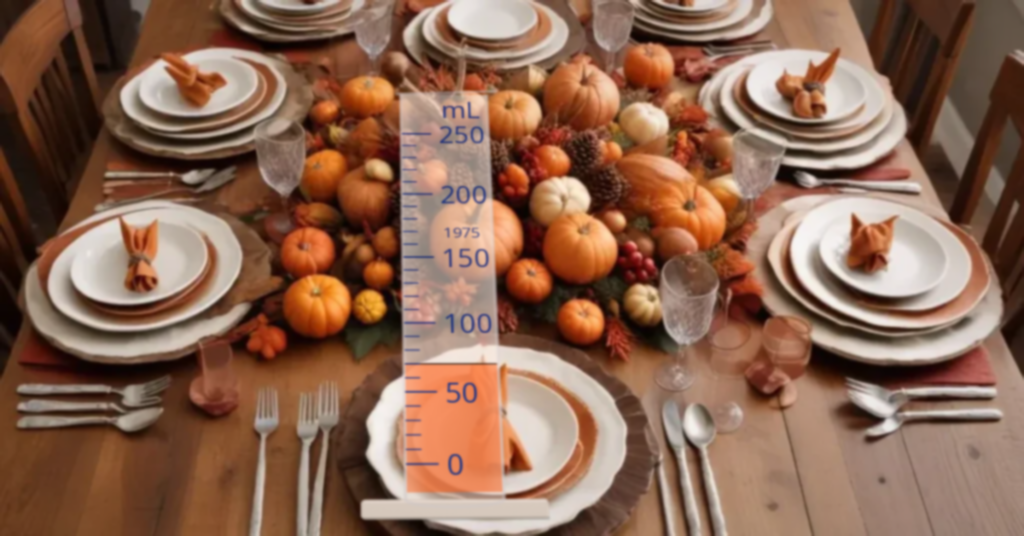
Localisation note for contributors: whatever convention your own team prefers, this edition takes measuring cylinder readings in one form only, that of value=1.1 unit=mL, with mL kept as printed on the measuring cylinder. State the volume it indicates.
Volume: value=70 unit=mL
